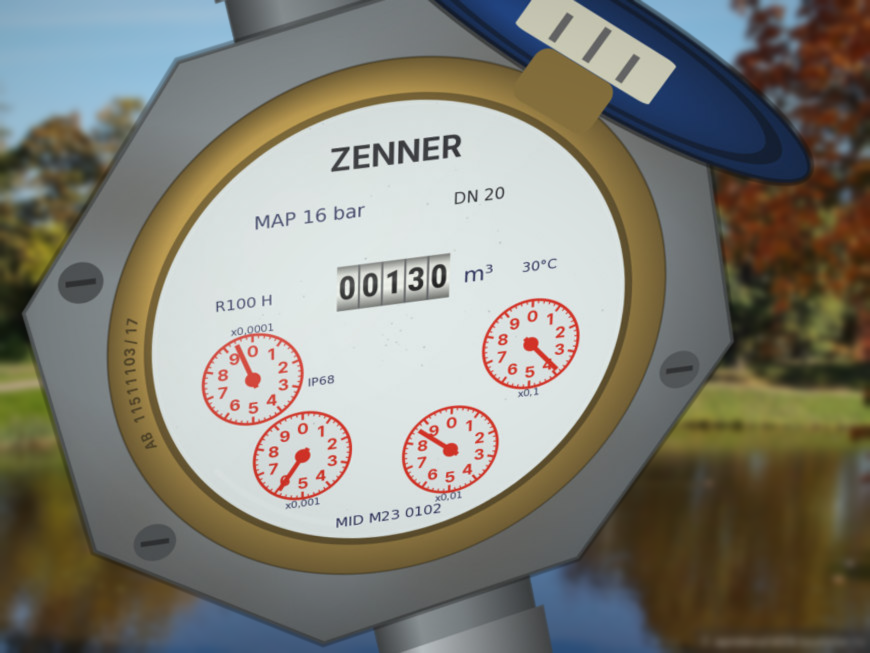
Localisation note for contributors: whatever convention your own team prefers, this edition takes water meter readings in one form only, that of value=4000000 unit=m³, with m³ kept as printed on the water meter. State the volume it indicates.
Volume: value=130.3859 unit=m³
